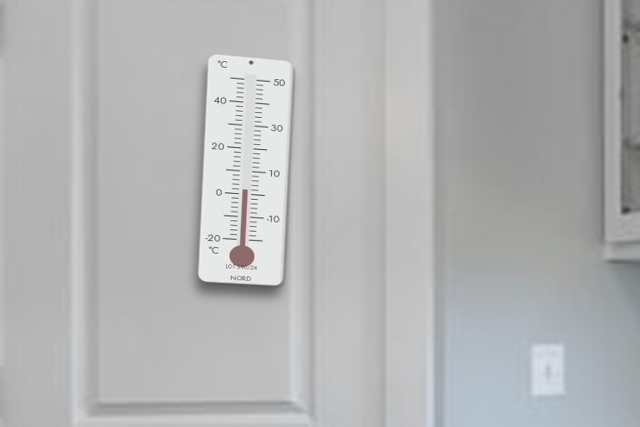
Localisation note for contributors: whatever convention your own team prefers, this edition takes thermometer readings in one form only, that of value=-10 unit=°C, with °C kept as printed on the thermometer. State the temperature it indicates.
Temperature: value=2 unit=°C
